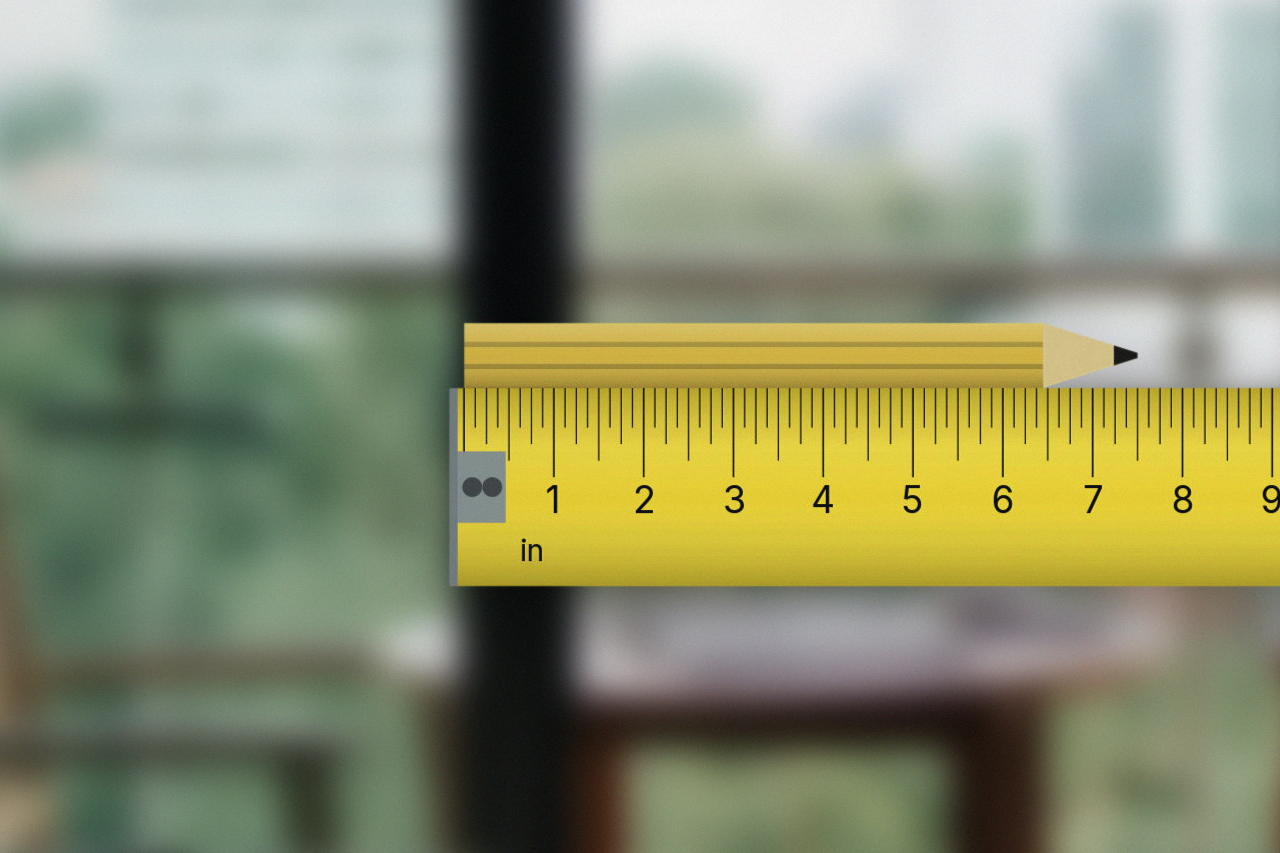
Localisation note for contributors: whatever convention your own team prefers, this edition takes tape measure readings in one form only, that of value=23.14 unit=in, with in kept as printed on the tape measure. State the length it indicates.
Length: value=7.5 unit=in
